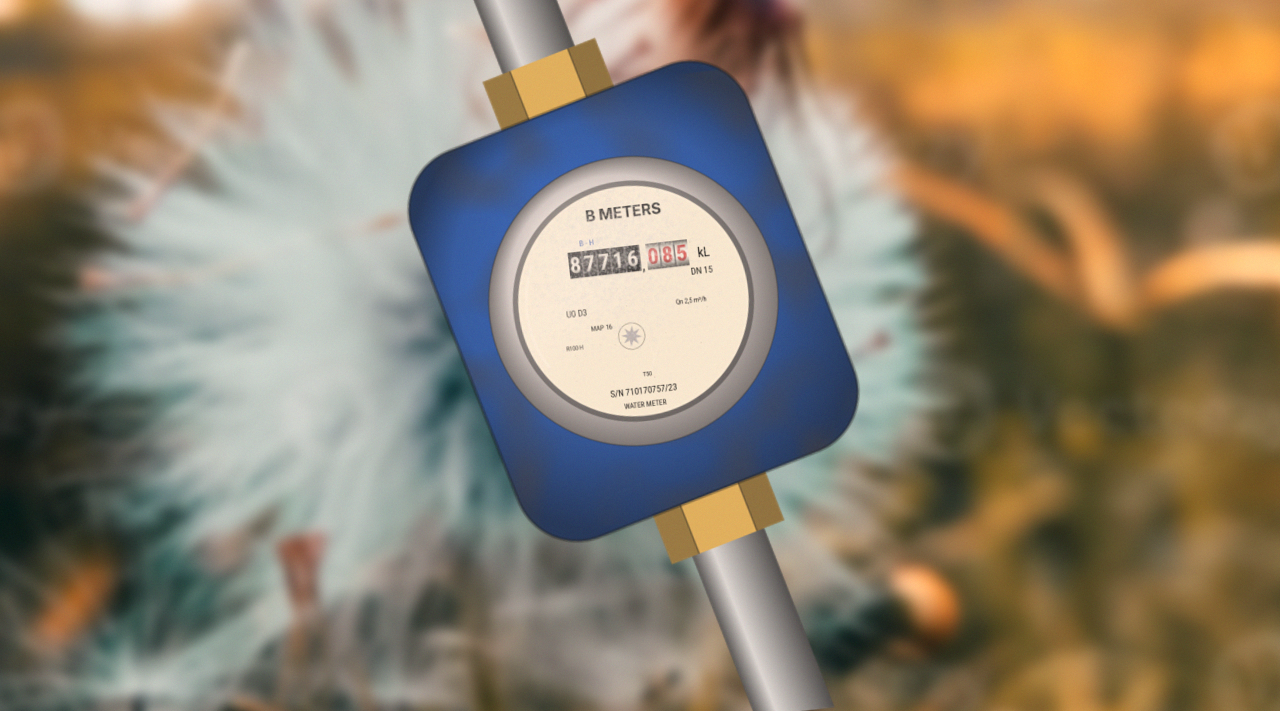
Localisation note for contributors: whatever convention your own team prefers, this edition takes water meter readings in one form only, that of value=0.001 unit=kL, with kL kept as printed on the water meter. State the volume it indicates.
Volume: value=87716.085 unit=kL
